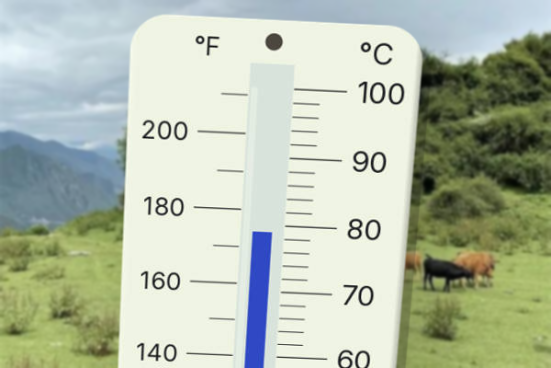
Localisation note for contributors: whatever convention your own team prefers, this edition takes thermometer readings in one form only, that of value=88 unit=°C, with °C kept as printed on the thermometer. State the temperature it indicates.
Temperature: value=79 unit=°C
